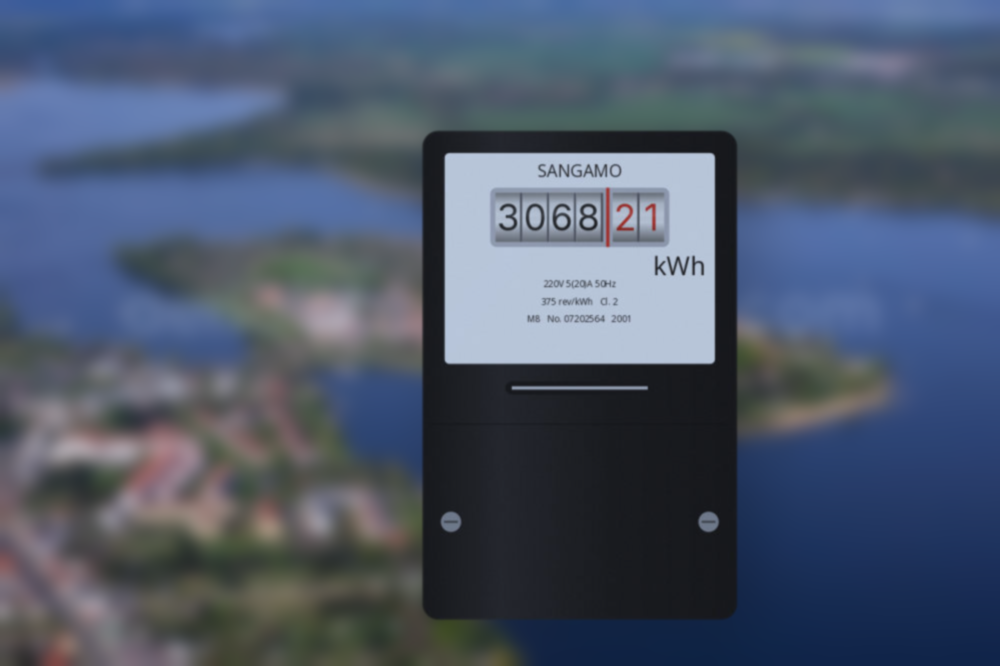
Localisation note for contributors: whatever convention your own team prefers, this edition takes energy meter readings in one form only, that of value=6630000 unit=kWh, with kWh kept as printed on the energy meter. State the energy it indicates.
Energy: value=3068.21 unit=kWh
